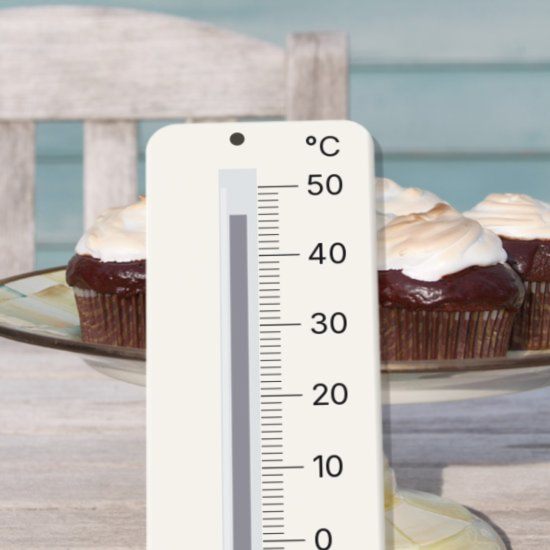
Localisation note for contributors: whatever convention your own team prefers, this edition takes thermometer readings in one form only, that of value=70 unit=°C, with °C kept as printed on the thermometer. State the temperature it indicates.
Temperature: value=46 unit=°C
